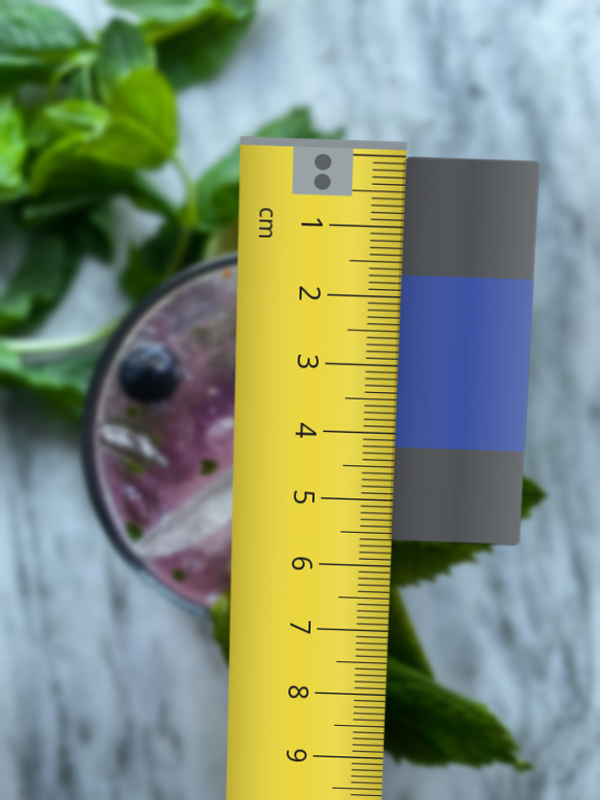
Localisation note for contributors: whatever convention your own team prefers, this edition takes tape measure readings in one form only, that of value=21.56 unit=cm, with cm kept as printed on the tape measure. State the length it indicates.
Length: value=5.6 unit=cm
